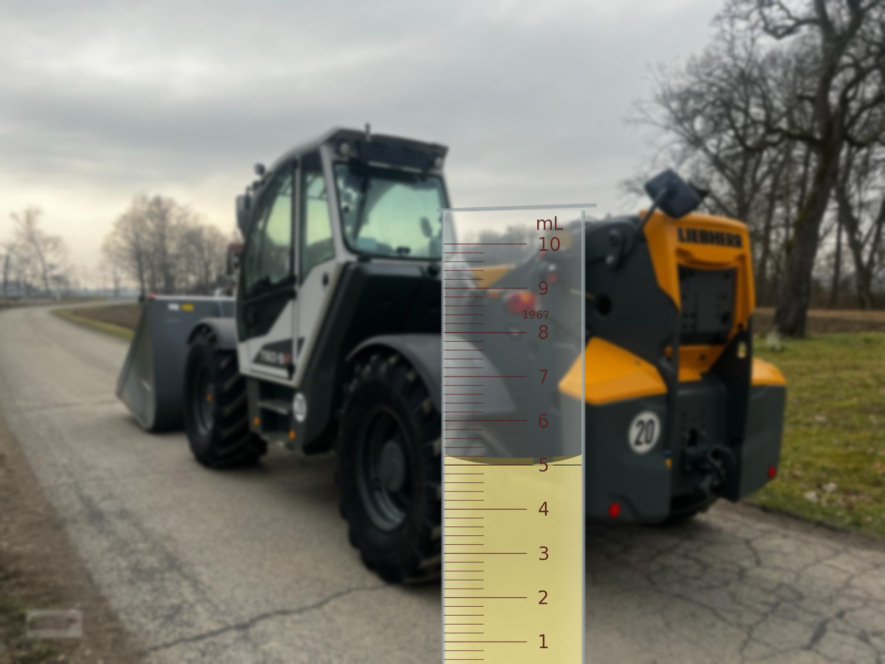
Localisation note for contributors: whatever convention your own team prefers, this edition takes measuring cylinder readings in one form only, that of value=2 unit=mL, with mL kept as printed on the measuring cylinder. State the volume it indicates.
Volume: value=5 unit=mL
